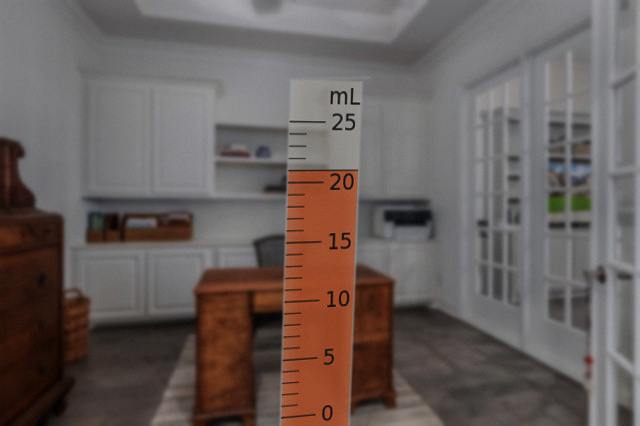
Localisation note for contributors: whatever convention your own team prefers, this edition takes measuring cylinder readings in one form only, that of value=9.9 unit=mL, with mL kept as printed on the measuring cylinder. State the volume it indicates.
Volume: value=21 unit=mL
